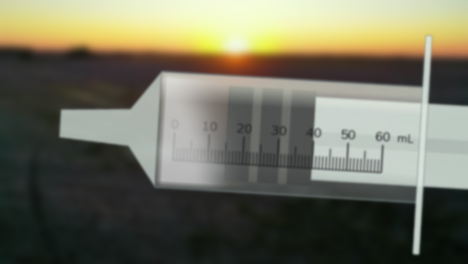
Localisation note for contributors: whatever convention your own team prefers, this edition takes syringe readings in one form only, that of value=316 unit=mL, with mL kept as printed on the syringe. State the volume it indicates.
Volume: value=15 unit=mL
